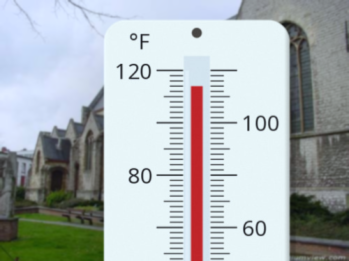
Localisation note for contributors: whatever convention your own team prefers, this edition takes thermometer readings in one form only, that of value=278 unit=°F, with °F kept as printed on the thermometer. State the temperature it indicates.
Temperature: value=114 unit=°F
